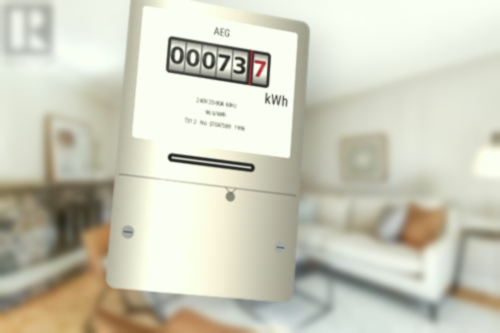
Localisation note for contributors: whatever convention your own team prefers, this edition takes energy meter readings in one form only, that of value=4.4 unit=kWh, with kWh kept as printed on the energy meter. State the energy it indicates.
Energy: value=73.7 unit=kWh
